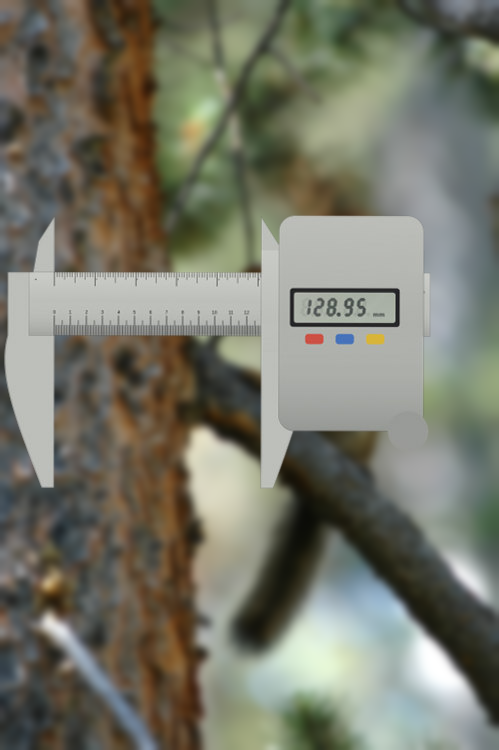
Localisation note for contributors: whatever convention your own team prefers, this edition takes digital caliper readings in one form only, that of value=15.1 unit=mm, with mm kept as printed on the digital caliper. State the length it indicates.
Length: value=128.95 unit=mm
